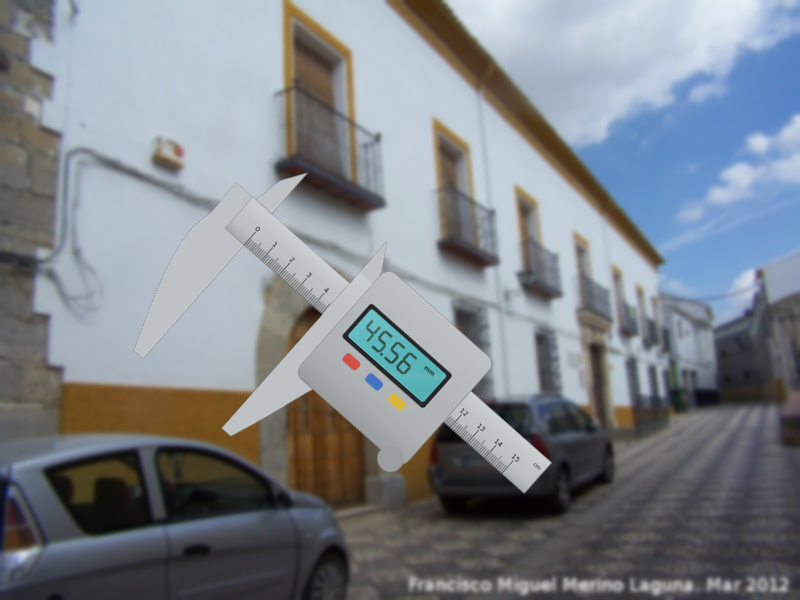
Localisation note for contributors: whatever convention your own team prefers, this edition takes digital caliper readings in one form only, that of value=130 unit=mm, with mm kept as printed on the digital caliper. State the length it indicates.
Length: value=45.56 unit=mm
